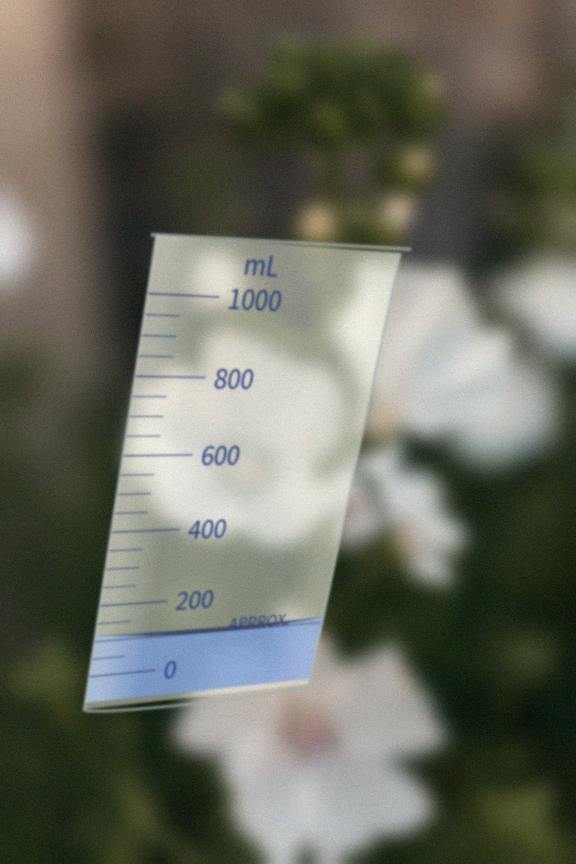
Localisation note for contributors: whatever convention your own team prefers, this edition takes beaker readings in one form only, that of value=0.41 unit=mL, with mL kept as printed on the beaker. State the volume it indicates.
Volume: value=100 unit=mL
